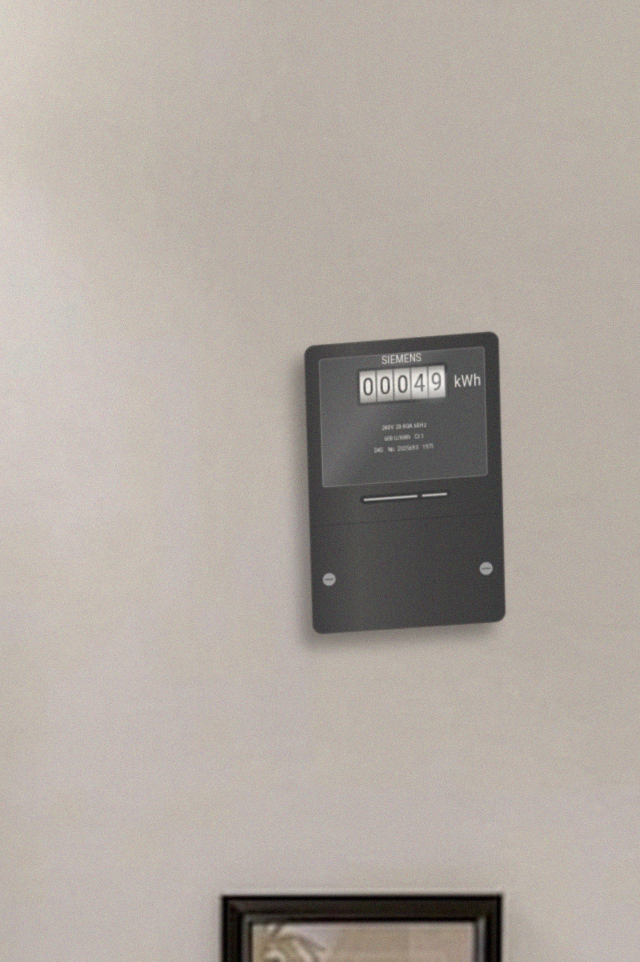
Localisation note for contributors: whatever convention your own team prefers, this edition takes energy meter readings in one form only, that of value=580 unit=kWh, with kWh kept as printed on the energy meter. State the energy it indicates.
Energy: value=49 unit=kWh
